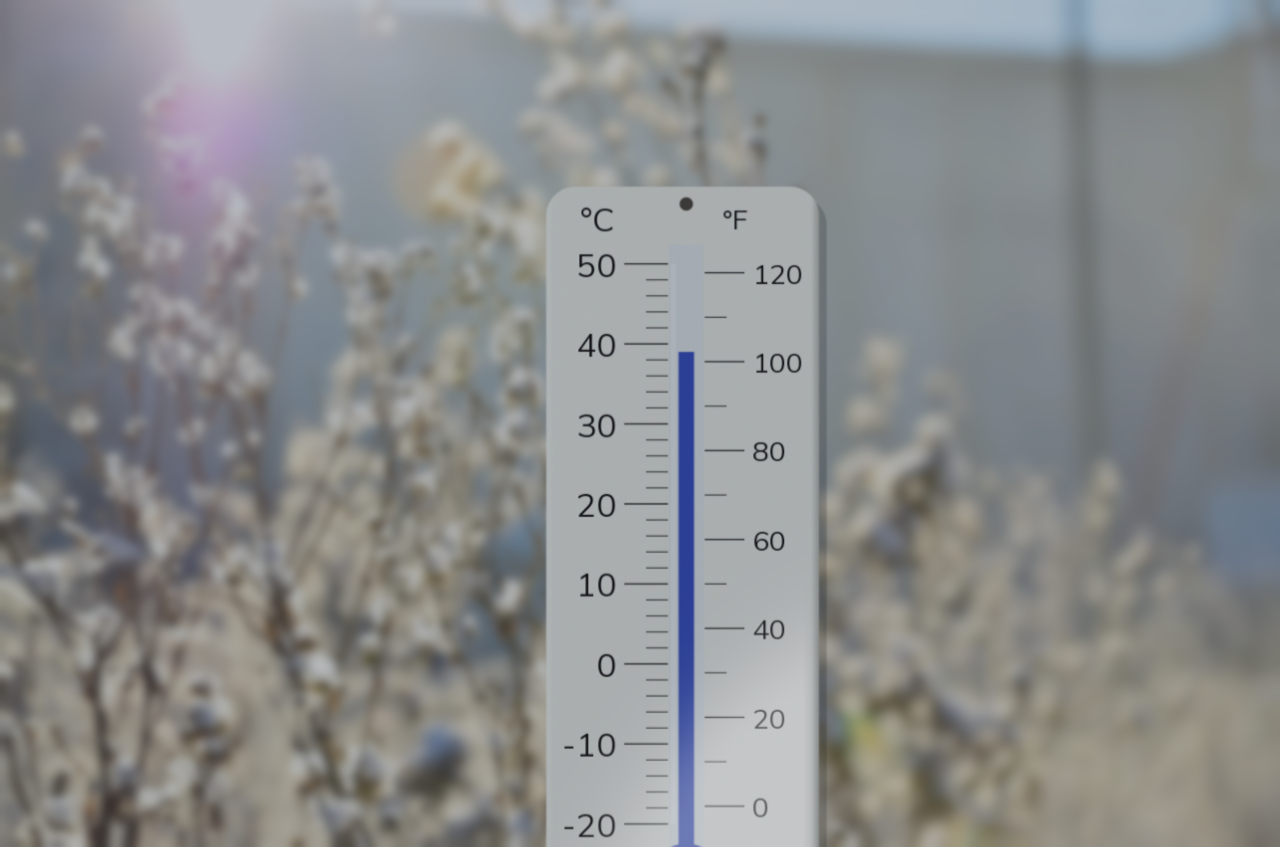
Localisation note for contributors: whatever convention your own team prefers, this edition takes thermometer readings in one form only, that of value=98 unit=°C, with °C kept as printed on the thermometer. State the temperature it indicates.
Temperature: value=39 unit=°C
